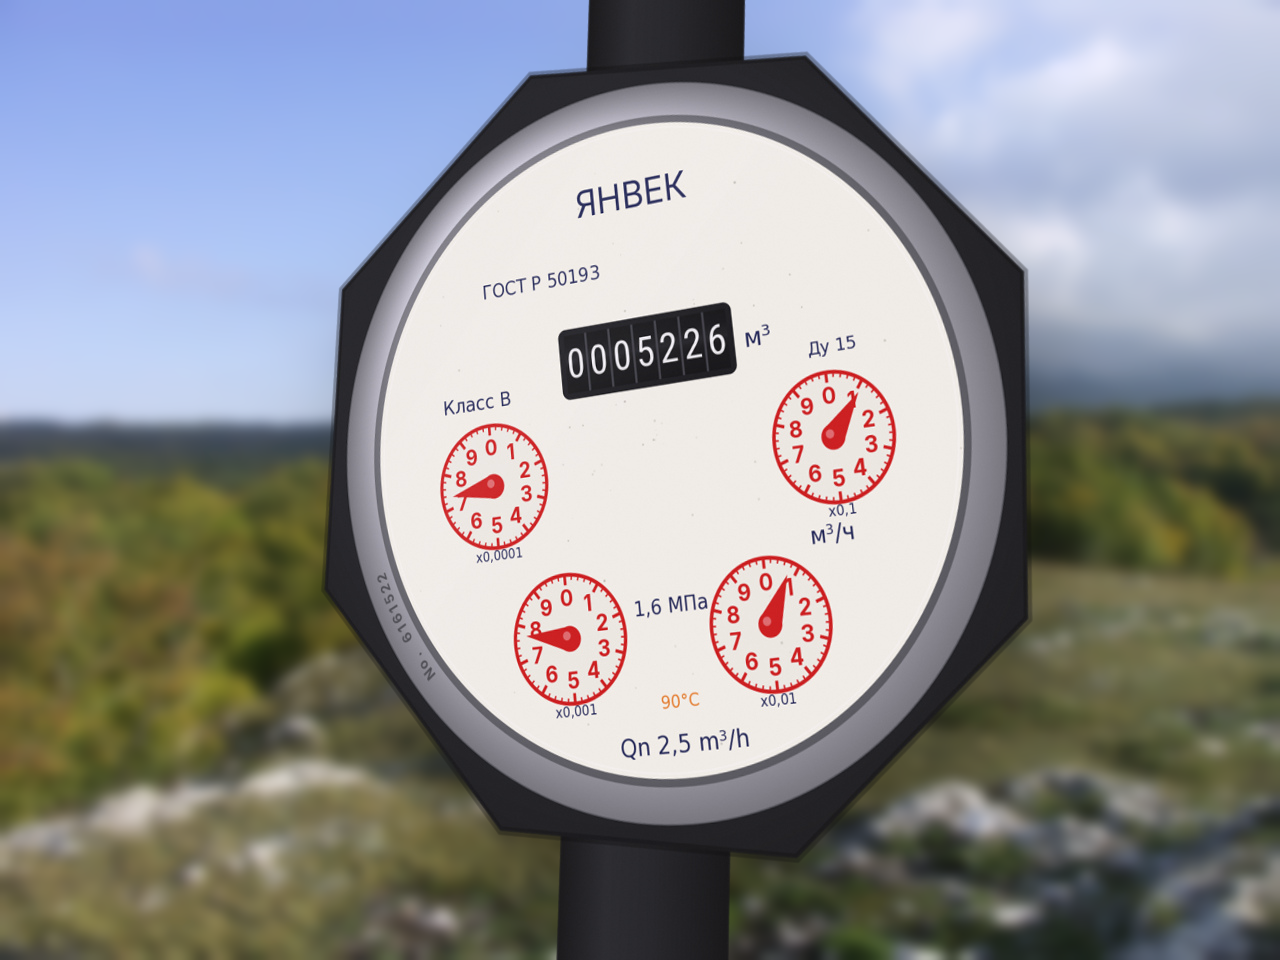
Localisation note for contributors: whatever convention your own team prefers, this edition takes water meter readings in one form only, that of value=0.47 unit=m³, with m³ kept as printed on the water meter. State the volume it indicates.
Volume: value=5226.1077 unit=m³
